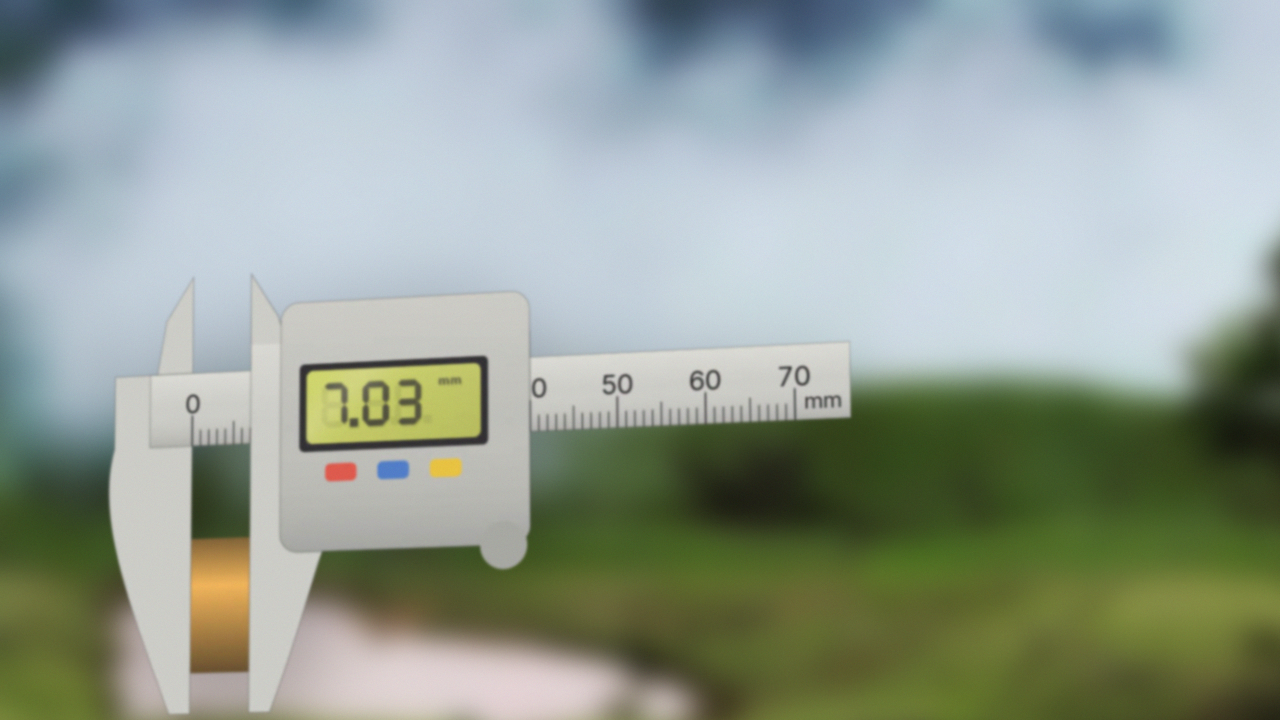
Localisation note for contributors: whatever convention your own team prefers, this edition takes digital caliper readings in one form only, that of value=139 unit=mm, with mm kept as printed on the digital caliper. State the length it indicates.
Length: value=7.03 unit=mm
